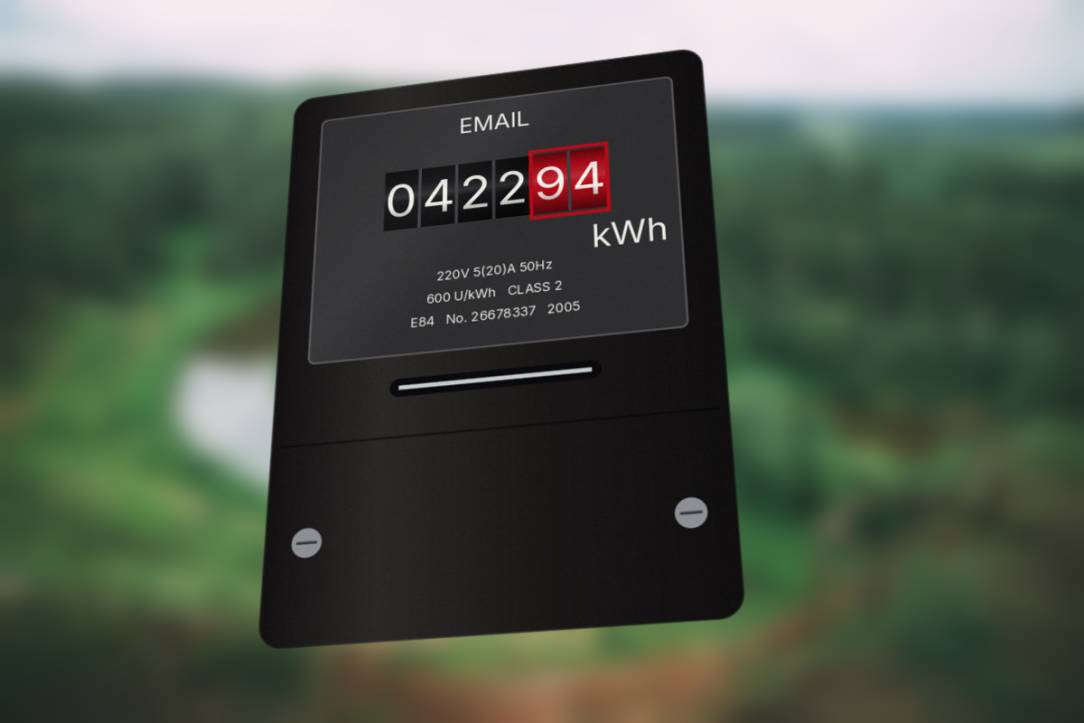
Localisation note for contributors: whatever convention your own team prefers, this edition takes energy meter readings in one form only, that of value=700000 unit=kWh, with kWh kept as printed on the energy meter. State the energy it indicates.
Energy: value=422.94 unit=kWh
